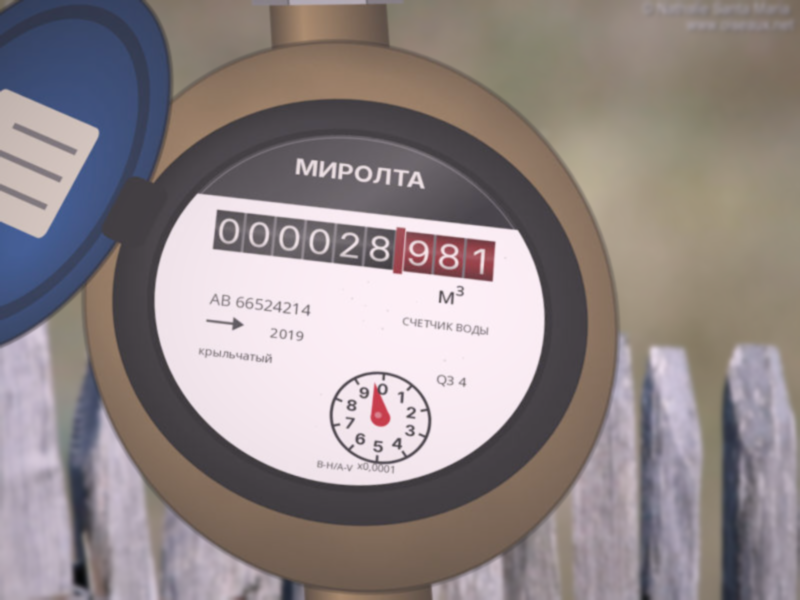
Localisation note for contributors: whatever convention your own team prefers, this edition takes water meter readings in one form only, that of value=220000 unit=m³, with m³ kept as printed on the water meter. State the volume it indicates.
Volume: value=28.9809 unit=m³
